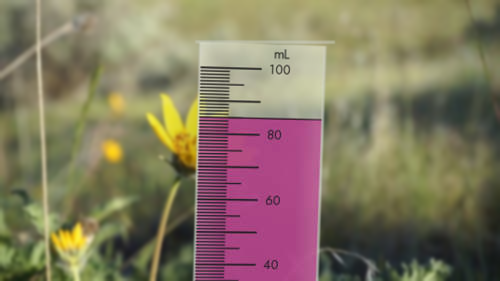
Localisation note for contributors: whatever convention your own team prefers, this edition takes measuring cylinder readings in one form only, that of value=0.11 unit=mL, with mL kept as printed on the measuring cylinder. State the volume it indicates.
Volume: value=85 unit=mL
